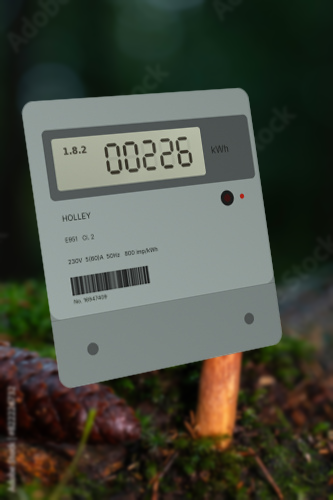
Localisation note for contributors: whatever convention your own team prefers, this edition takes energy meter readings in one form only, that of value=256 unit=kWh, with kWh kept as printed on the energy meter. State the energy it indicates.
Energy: value=226 unit=kWh
